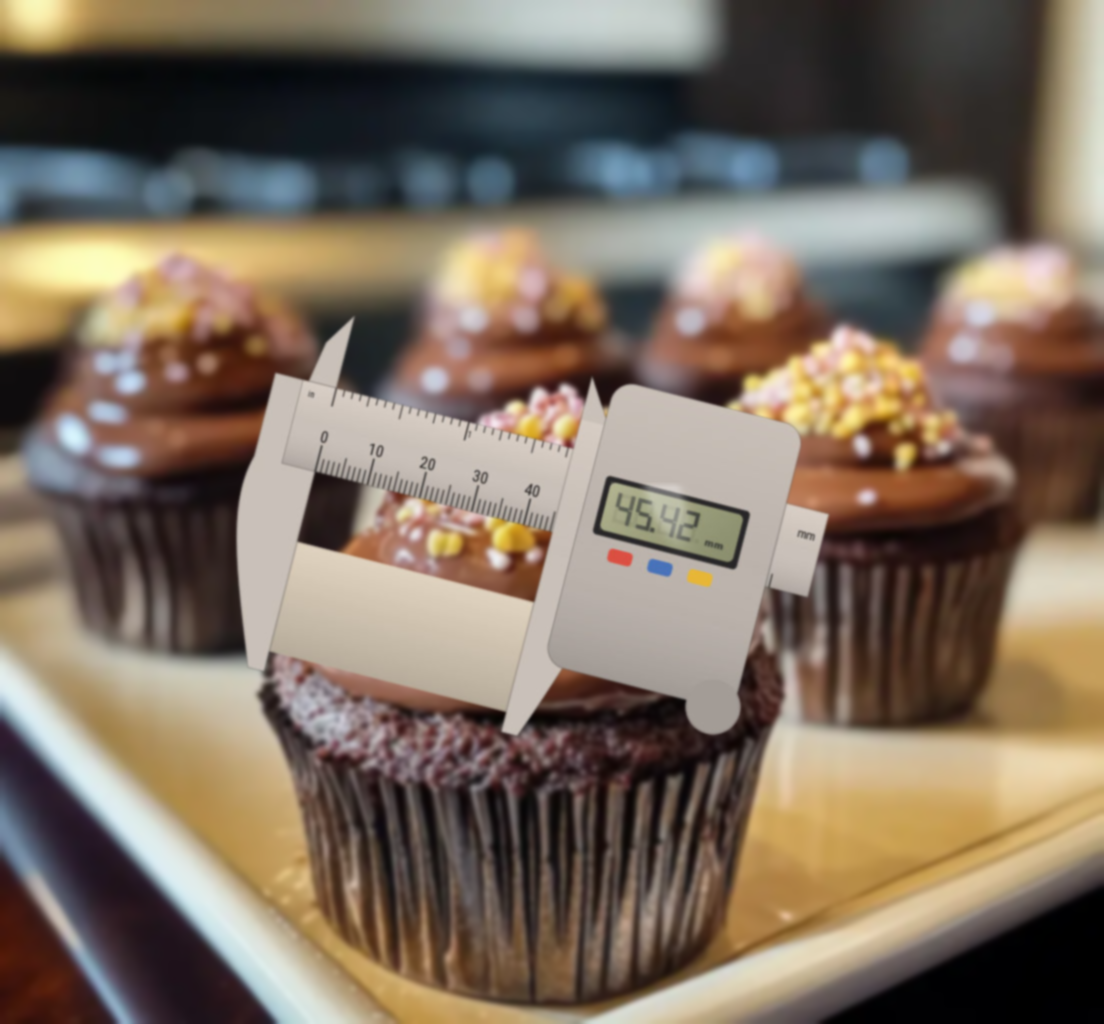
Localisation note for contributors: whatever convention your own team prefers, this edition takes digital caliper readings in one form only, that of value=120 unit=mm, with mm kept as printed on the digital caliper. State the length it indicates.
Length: value=45.42 unit=mm
